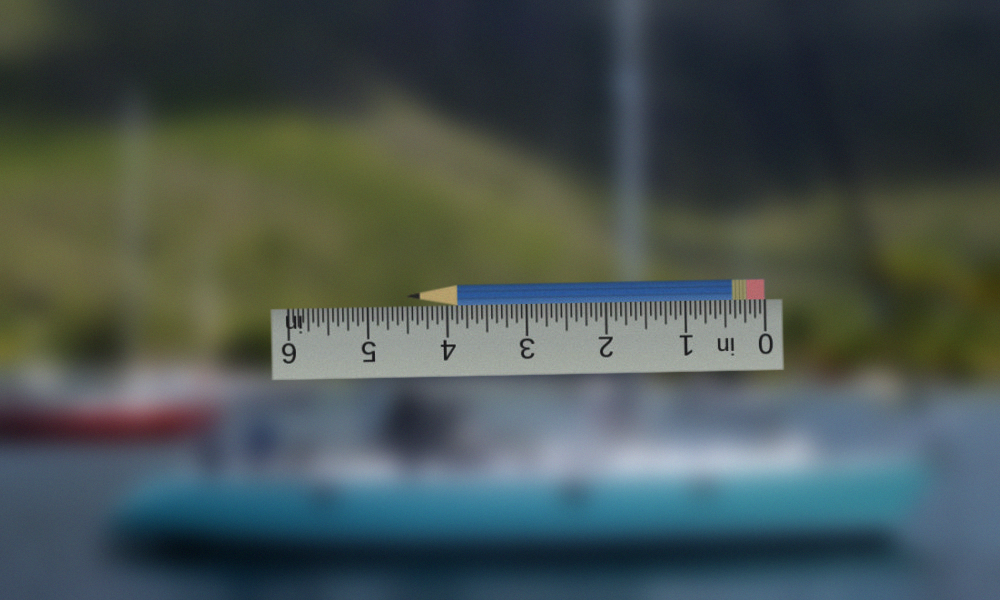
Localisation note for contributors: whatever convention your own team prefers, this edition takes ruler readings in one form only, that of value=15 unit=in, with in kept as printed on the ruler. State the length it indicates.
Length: value=4.5 unit=in
